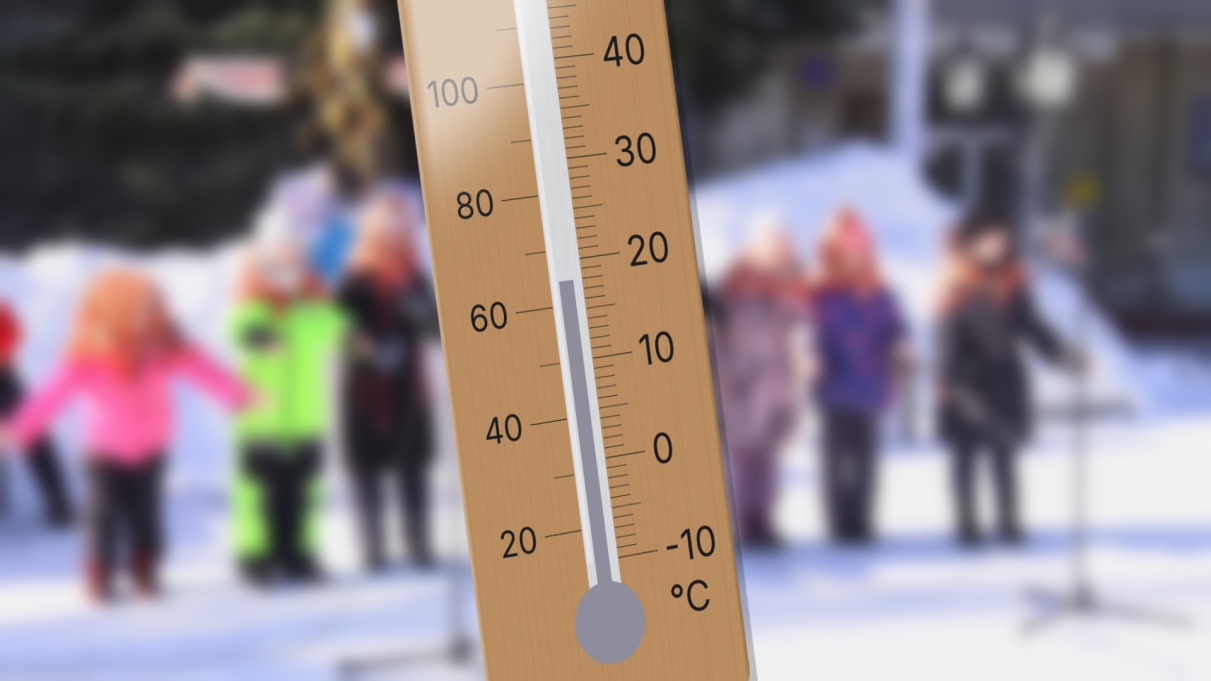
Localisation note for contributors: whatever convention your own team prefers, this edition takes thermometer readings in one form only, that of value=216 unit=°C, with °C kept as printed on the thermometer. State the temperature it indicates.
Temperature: value=18 unit=°C
